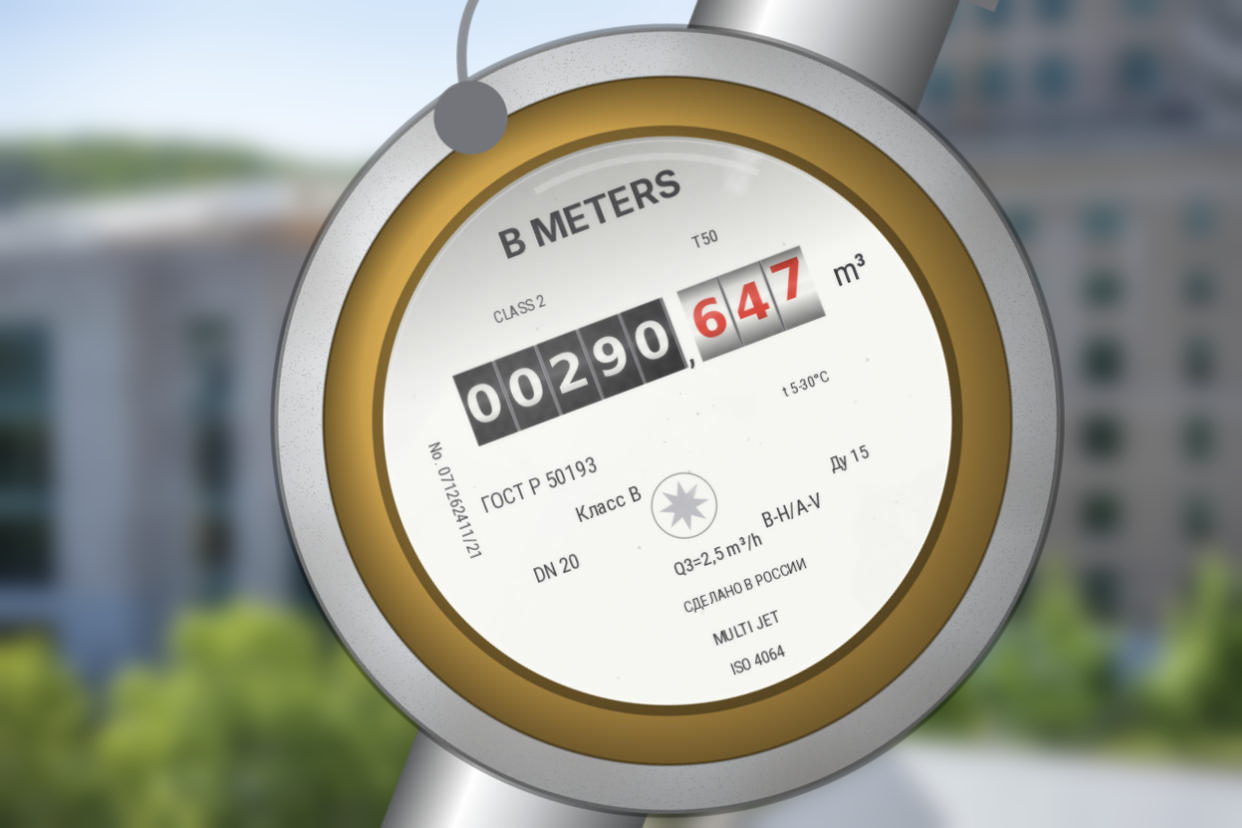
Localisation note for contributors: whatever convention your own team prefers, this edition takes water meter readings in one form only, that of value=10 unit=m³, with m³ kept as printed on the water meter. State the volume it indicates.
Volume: value=290.647 unit=m³
